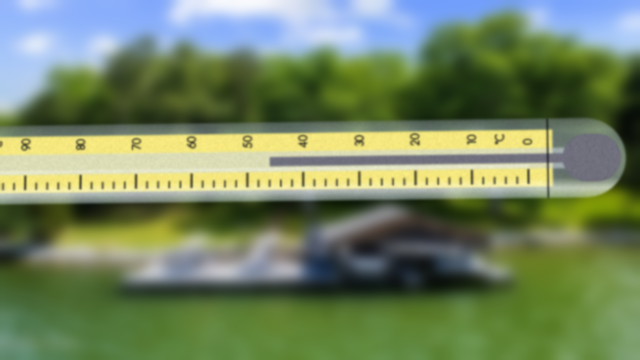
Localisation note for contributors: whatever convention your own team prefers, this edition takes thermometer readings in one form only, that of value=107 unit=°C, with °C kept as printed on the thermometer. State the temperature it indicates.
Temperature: value=46 unit=°C
